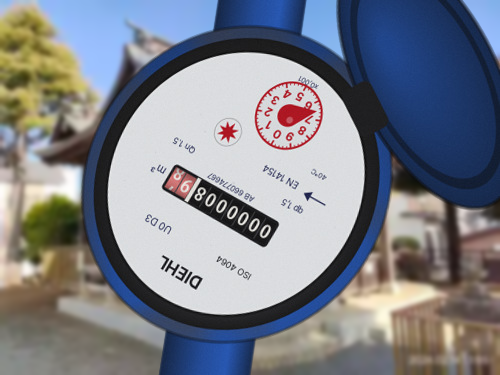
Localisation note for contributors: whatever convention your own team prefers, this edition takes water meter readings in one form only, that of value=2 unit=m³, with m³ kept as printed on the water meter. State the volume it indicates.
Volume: value=8.976 unit=m³
